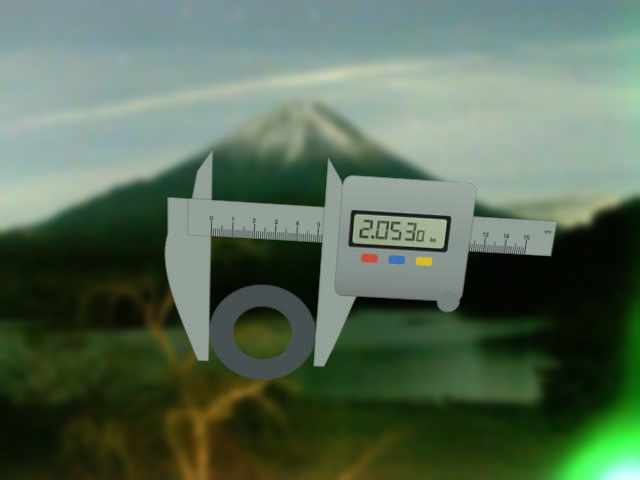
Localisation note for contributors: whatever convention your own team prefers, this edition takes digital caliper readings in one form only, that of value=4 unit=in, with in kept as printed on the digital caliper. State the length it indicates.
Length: value=2.0530 unit=in
